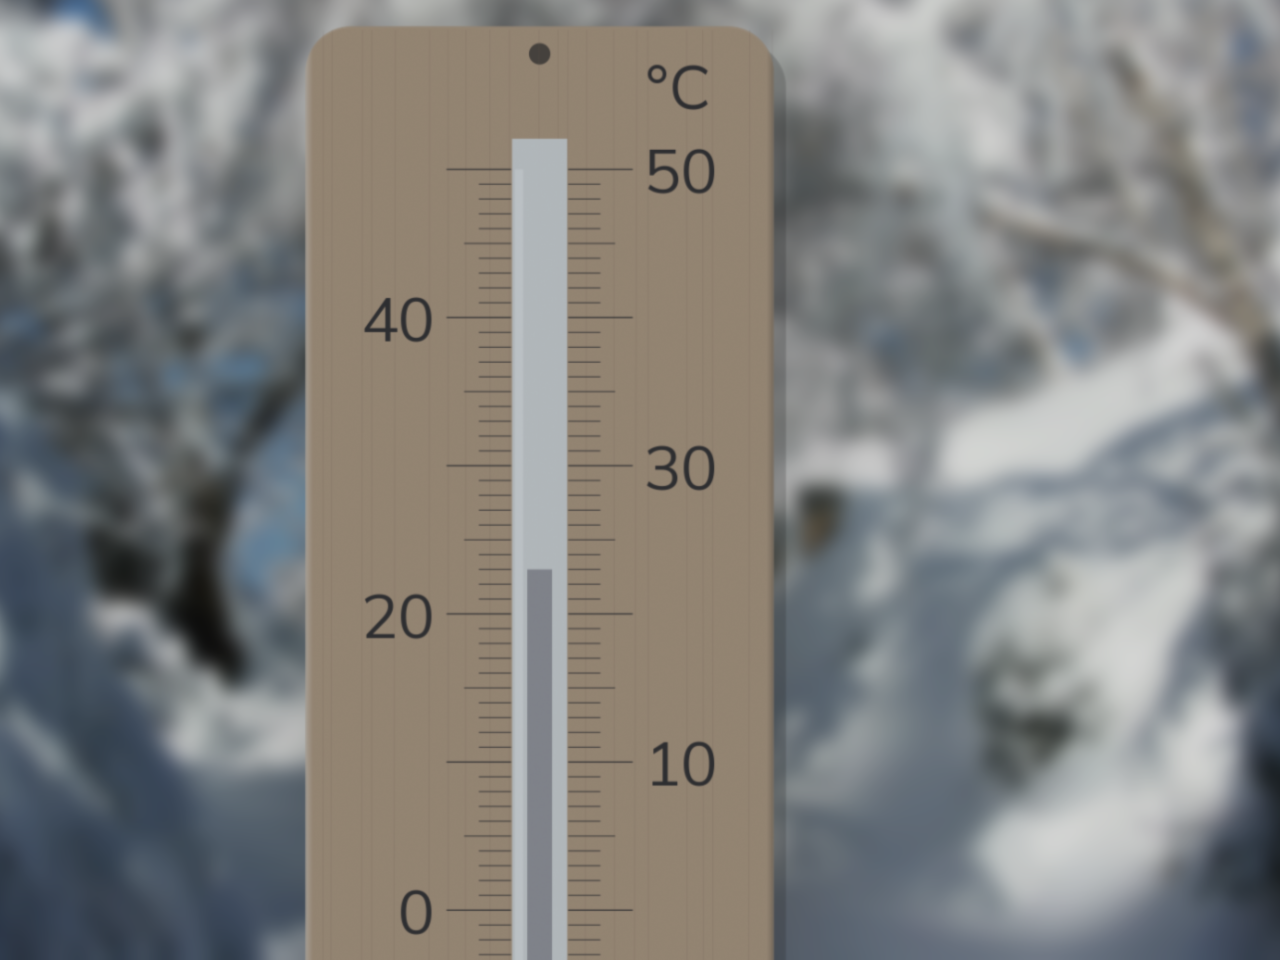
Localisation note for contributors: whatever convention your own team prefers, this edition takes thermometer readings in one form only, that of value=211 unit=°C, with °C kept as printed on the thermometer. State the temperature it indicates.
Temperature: value=23 unit=°C
